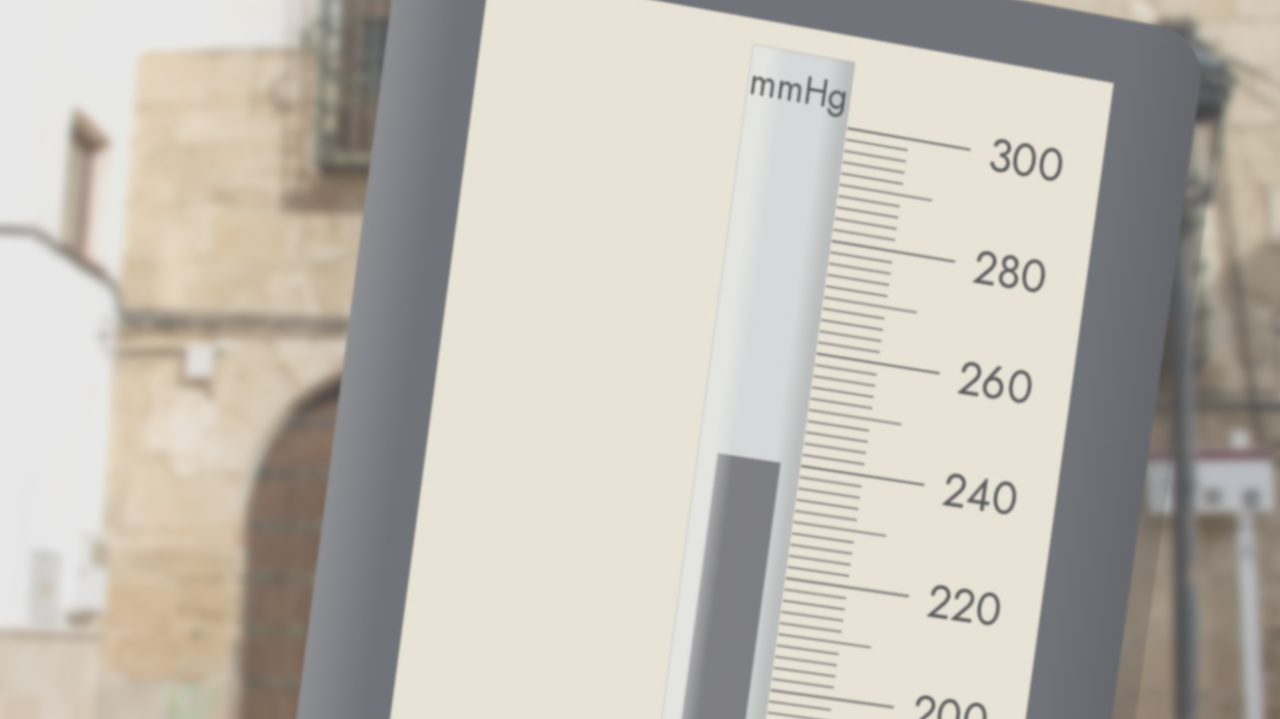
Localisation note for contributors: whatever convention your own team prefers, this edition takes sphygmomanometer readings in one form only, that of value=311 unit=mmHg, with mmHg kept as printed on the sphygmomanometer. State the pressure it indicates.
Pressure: value=240 unit=mmHg
